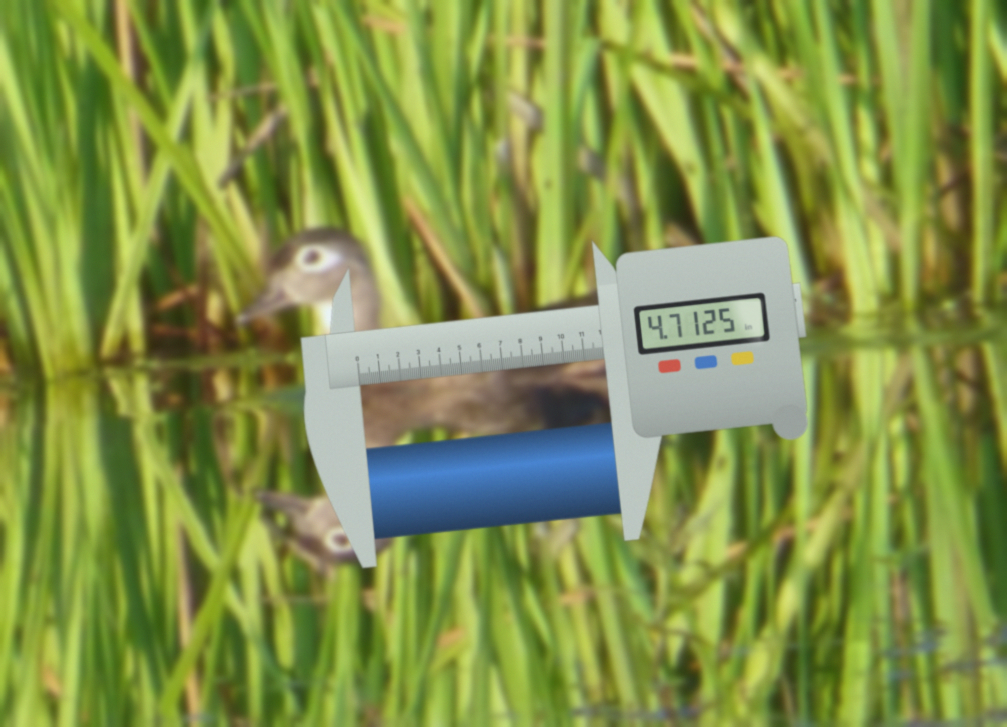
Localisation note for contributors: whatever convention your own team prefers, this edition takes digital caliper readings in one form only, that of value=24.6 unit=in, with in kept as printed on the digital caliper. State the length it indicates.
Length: value=4.7125 unit=in
